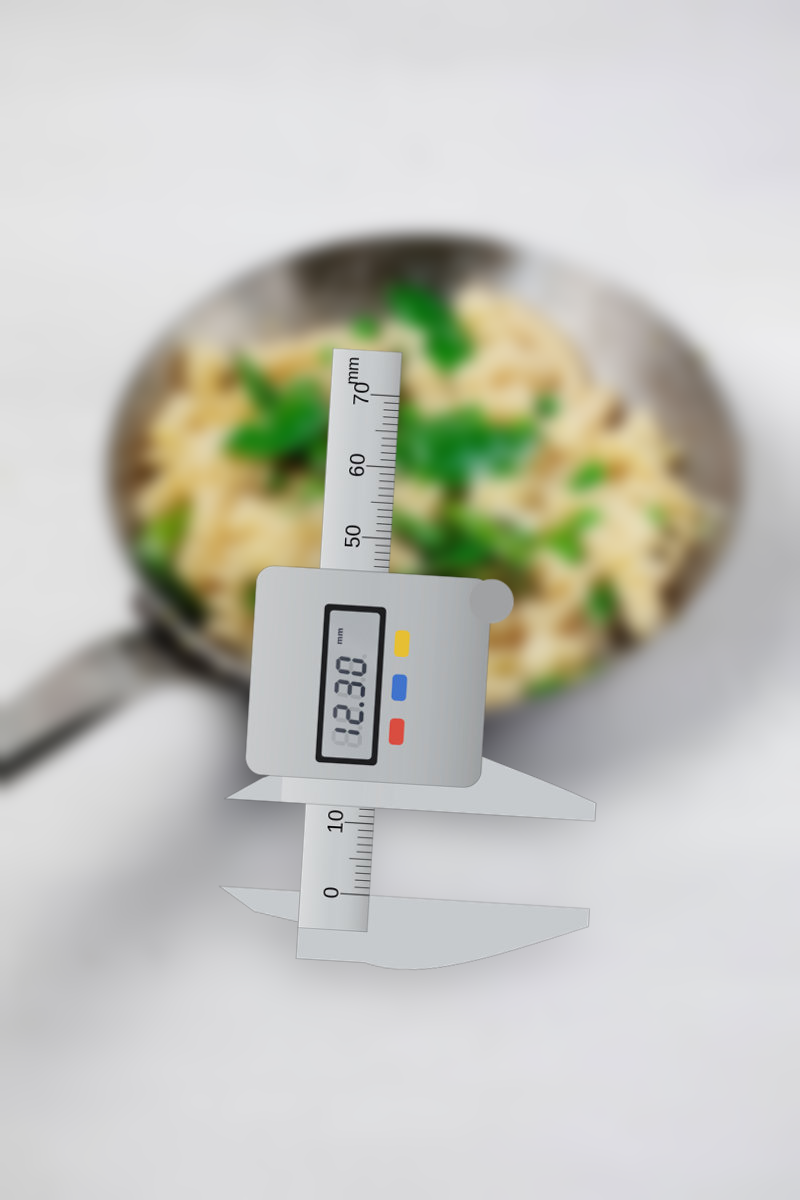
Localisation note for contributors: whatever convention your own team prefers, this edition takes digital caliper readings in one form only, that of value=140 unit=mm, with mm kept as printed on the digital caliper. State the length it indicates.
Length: value=12.30 unit=mm
